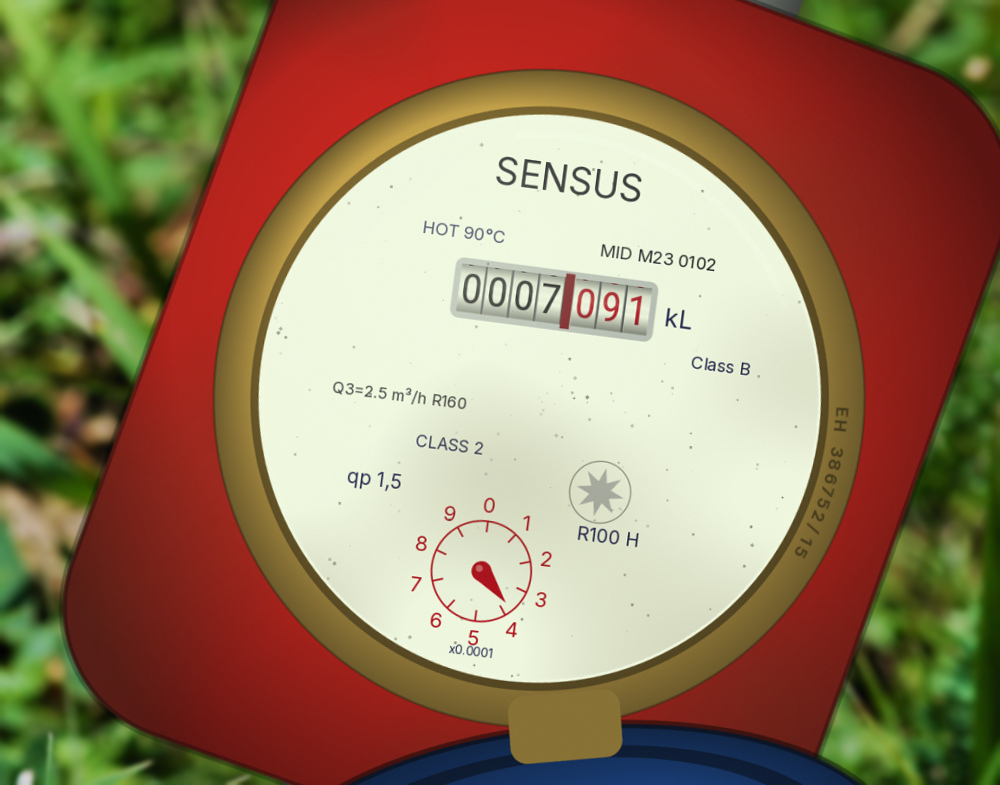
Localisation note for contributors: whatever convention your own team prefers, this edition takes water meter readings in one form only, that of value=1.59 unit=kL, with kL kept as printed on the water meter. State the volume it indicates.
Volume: value=7.0913 unit=kL
